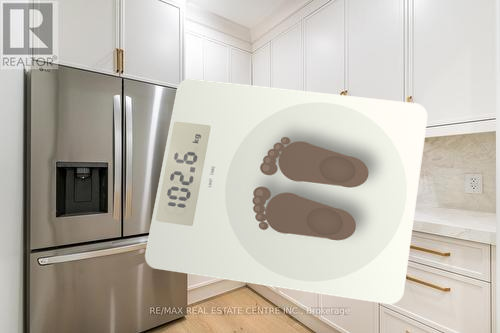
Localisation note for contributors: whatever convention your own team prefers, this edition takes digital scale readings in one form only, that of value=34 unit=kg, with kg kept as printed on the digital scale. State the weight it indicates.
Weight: value=102.6 unit=kg
